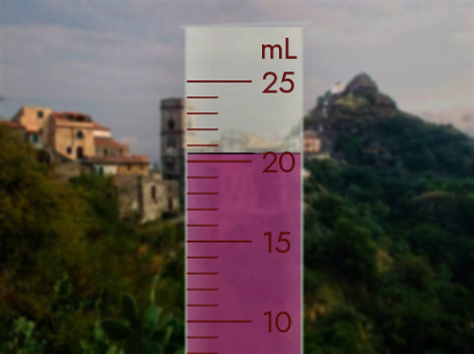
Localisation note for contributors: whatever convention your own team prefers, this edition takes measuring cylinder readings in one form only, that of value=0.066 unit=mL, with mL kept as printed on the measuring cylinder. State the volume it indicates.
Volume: value=20.5 unit=mL
